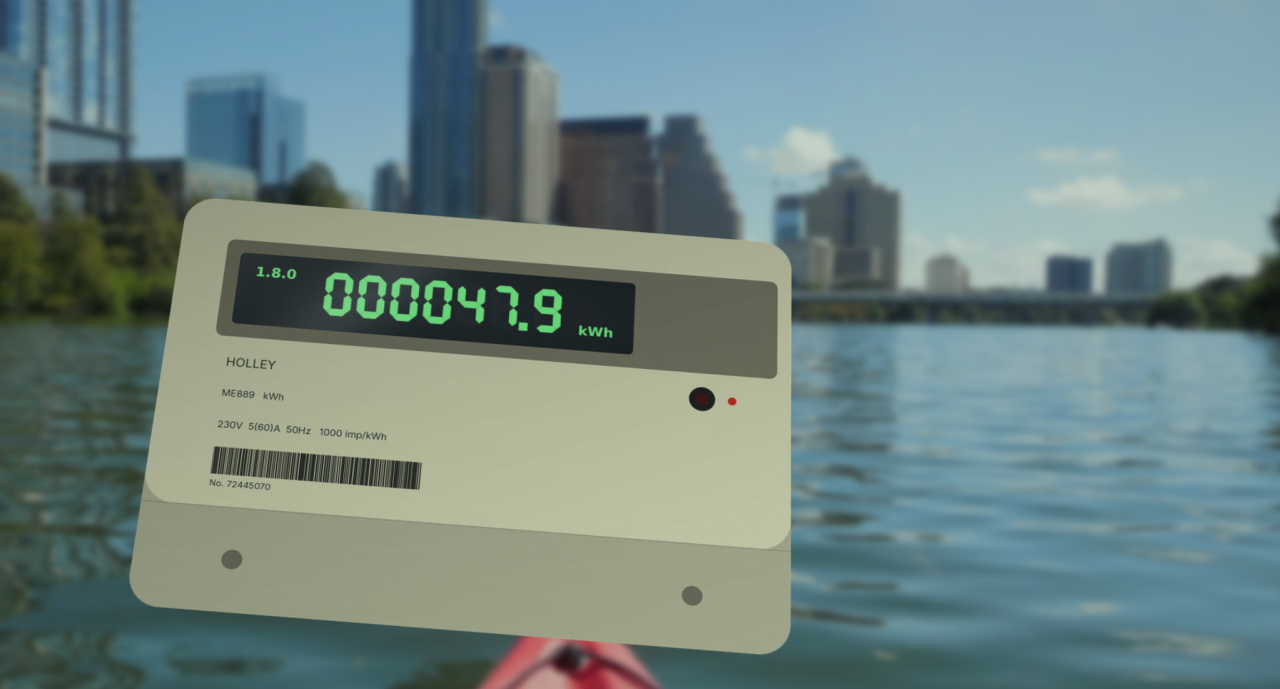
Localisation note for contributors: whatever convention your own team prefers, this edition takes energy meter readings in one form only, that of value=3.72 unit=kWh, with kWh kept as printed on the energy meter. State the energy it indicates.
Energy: value=47.9 unit=kWh
